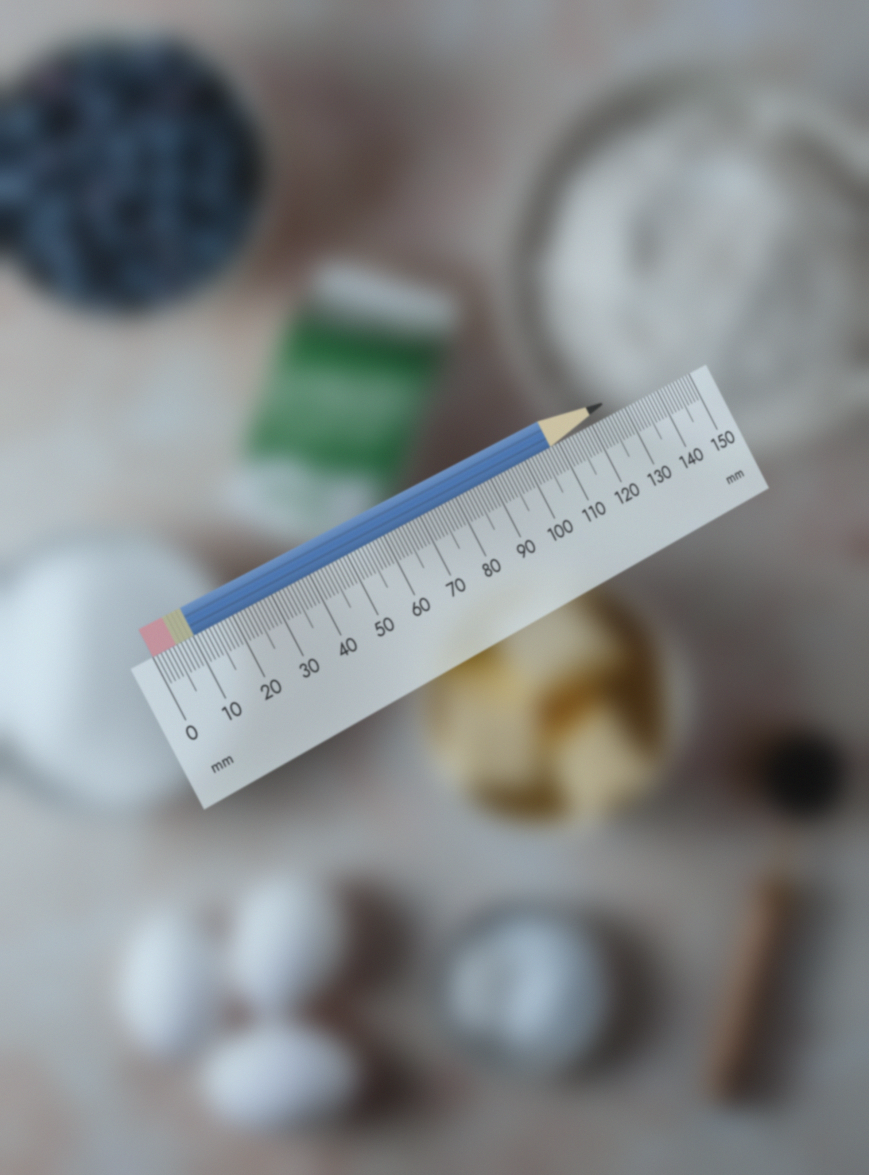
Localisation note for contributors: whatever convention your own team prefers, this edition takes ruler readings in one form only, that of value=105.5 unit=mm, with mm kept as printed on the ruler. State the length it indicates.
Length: value=125 unit=mm
